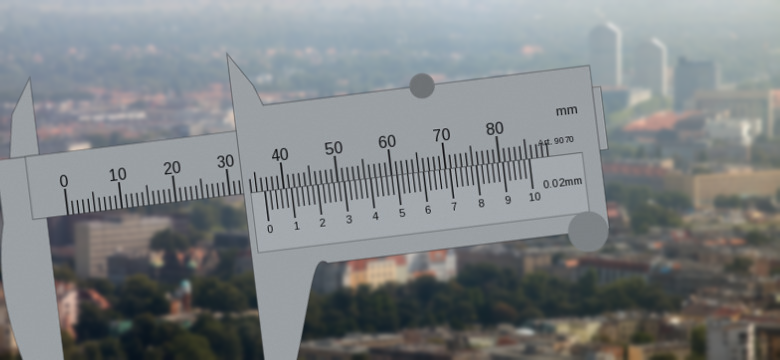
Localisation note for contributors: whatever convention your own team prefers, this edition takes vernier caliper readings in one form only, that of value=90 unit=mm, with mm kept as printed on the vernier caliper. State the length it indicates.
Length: value=36.5 unit=mm
